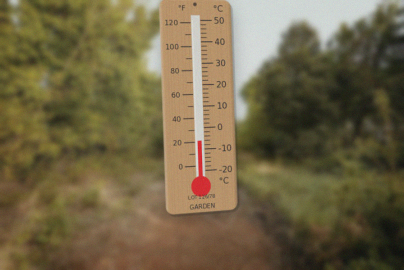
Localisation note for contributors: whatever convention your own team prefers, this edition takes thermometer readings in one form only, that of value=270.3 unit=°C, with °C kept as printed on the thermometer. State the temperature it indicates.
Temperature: value=-6 unit=°C
